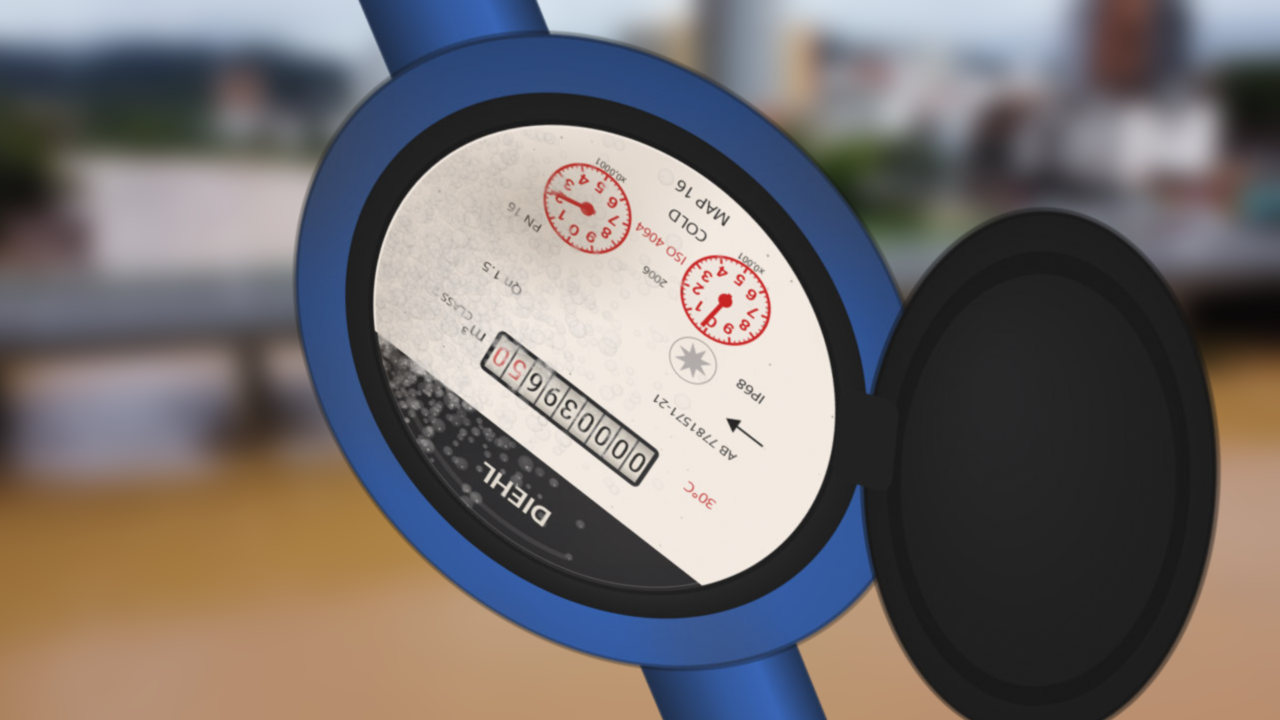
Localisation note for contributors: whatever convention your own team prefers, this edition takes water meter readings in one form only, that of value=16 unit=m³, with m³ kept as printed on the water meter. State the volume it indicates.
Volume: value=396.5002 unit=m³
